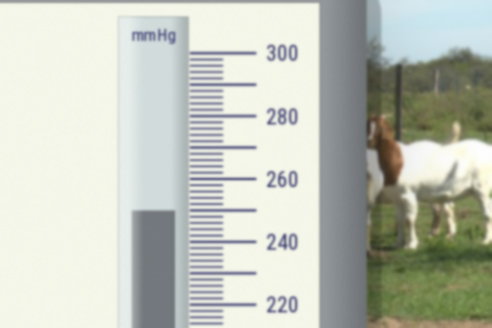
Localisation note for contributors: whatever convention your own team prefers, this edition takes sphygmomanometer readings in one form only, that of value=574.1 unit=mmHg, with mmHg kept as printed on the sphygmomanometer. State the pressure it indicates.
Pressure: value=250 unit=mmHg
